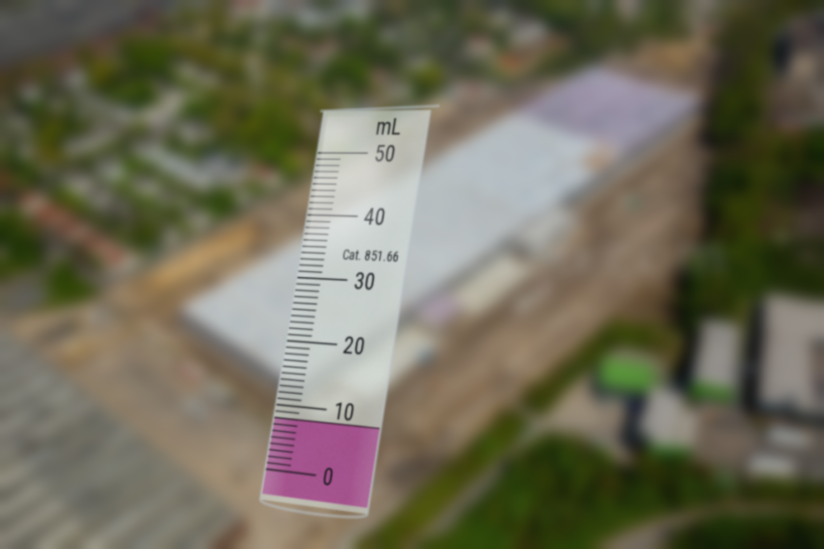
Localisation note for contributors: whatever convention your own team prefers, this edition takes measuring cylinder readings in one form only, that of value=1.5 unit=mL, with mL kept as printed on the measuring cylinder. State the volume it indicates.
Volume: value=8 unit=mL
